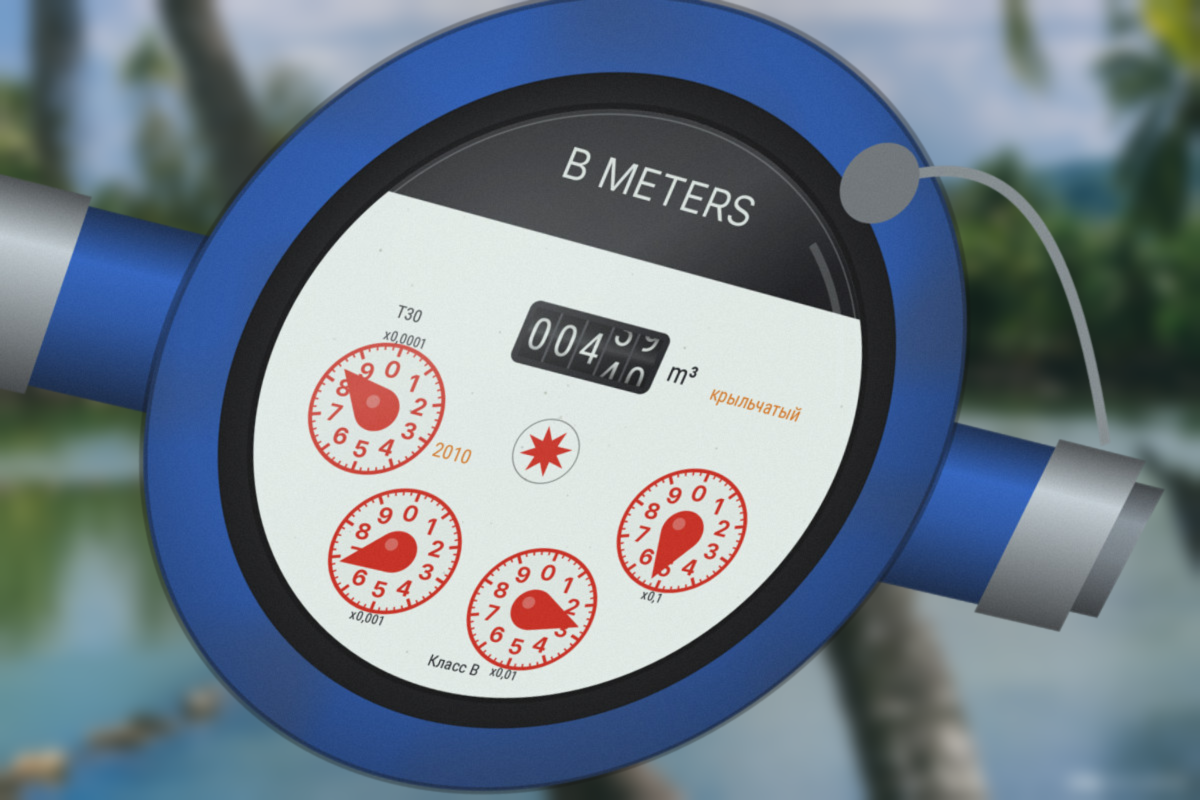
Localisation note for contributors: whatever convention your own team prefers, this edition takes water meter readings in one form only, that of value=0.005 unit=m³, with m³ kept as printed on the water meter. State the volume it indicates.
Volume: value=439.5268 unit=m³
